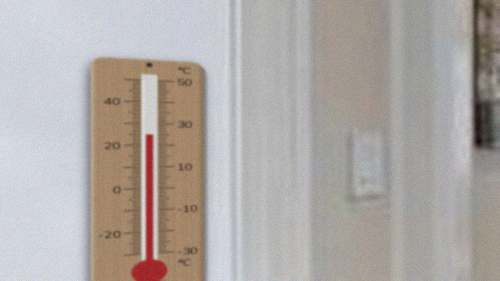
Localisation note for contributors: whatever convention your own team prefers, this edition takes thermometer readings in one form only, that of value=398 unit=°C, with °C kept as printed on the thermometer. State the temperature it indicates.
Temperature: value=25 unit=°C
